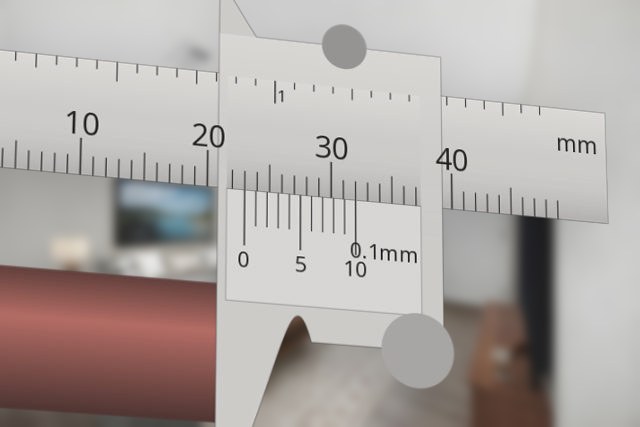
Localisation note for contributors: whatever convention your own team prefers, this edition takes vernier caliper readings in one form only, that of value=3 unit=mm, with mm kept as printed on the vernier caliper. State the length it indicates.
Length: value=23.0 unit=mm
